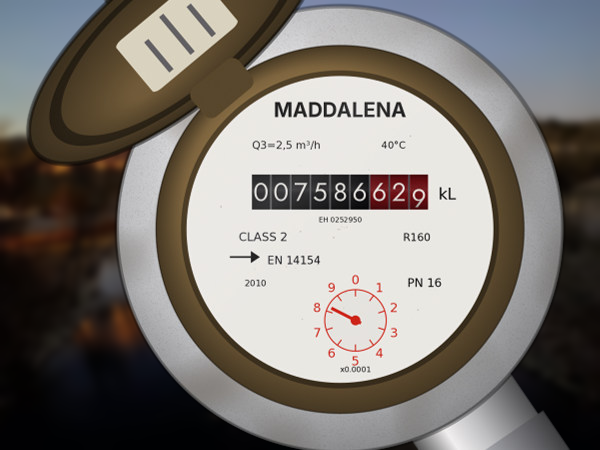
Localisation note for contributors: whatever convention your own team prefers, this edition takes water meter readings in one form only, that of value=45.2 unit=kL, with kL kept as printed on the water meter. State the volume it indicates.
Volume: value=7586.6288 unit=kL
